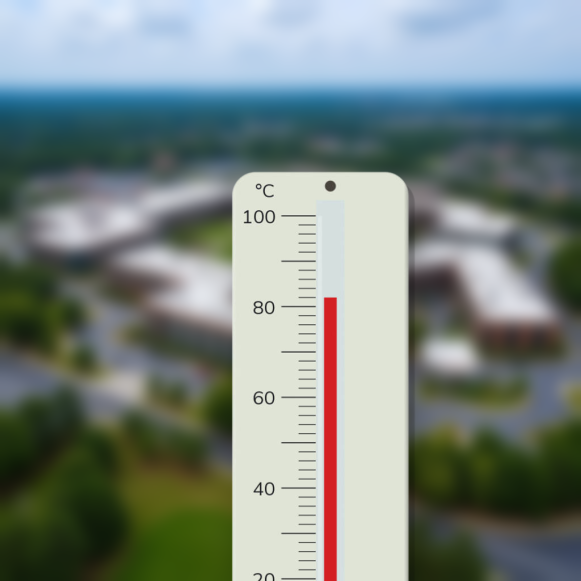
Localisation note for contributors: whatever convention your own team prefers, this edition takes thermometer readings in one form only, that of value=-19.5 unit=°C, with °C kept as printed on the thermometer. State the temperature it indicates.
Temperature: value=82 unit=°C
